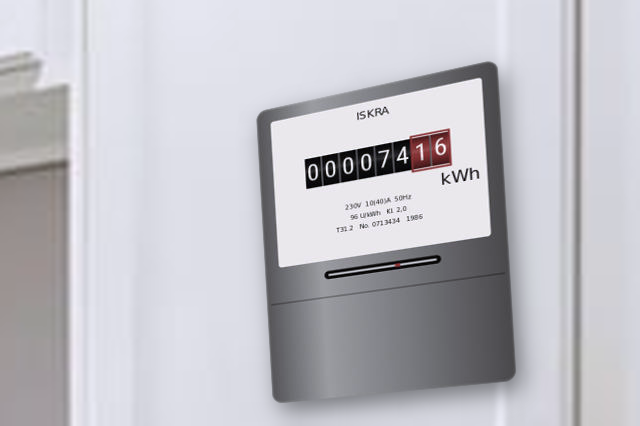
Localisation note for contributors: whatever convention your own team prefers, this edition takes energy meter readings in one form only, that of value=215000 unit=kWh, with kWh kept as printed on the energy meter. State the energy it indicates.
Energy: value=74.16 unit=kWh
